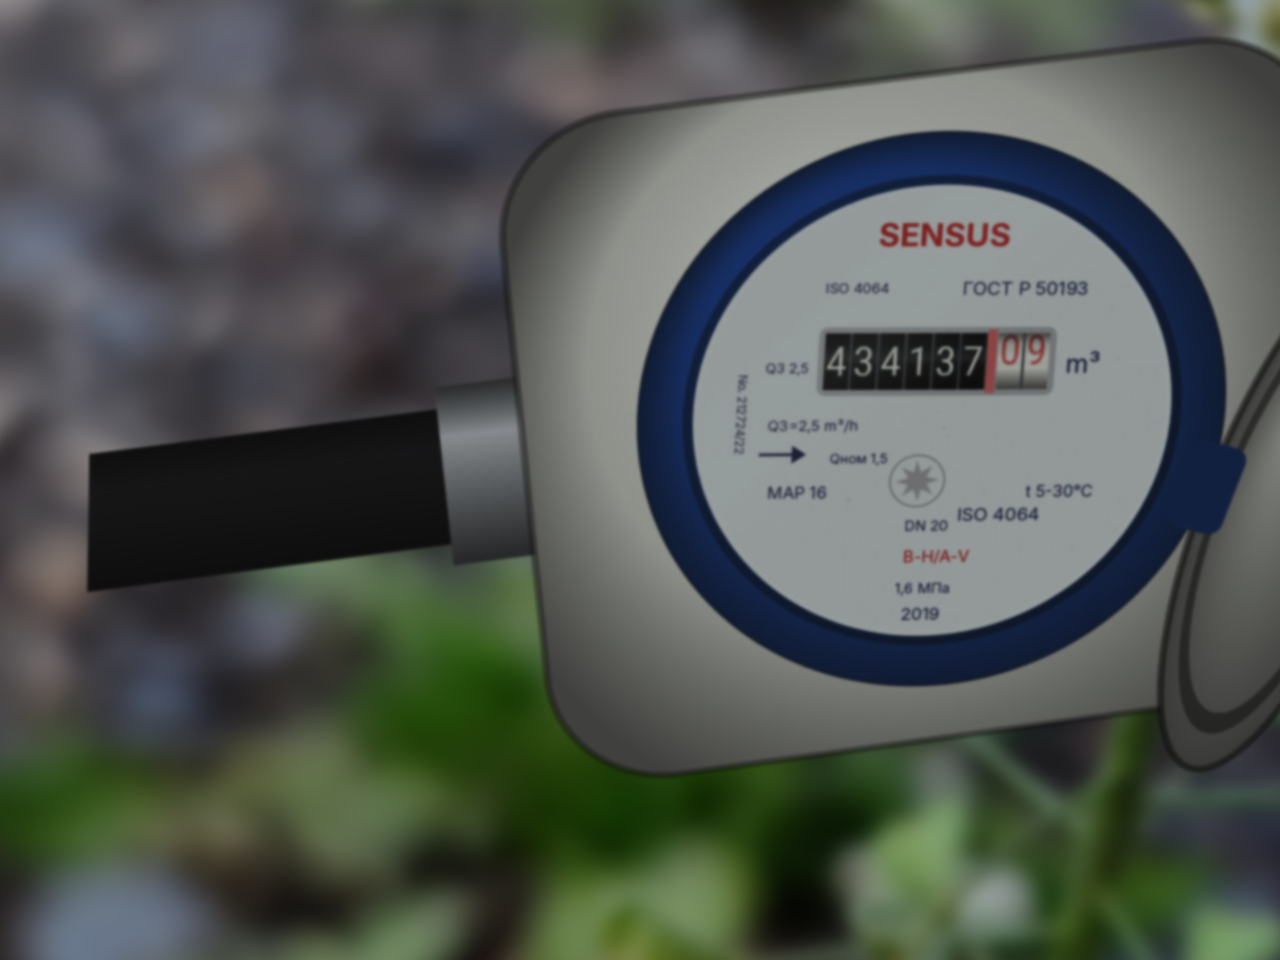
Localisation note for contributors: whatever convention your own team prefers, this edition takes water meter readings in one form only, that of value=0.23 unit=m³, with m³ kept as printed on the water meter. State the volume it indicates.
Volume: value=434137.09 unit=m³
